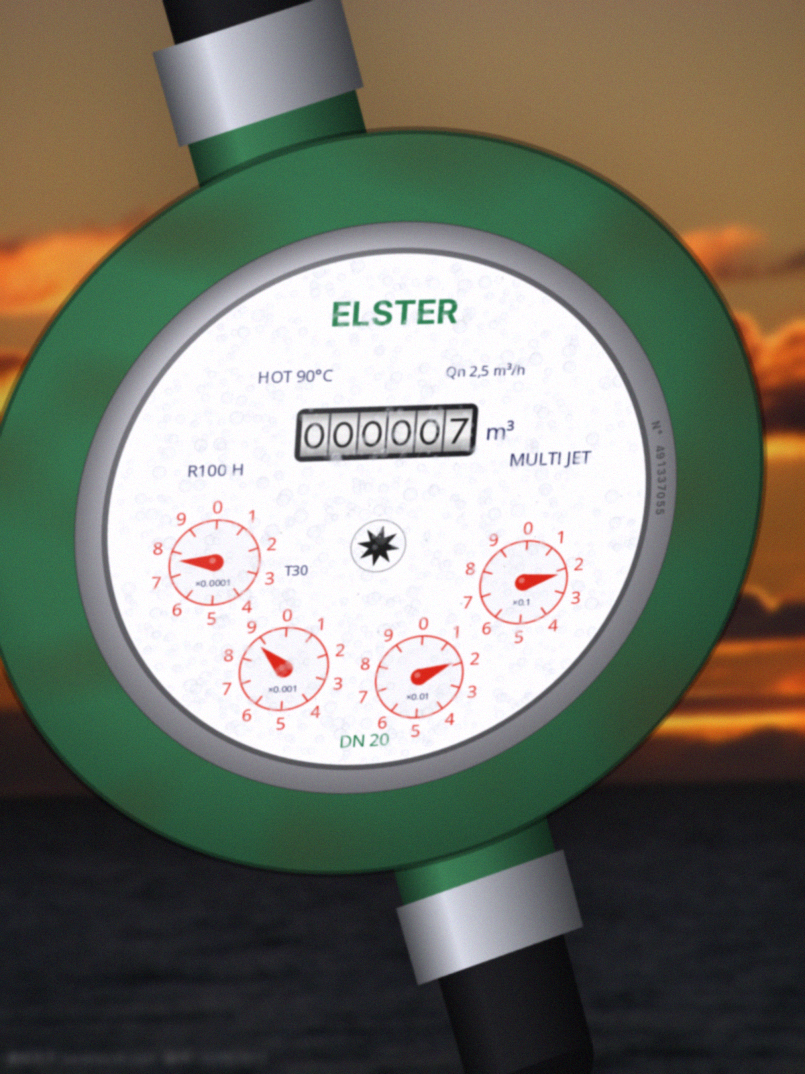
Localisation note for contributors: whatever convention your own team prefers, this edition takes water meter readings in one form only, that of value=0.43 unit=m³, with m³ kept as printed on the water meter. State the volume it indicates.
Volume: value=7.2187 unit=m³
